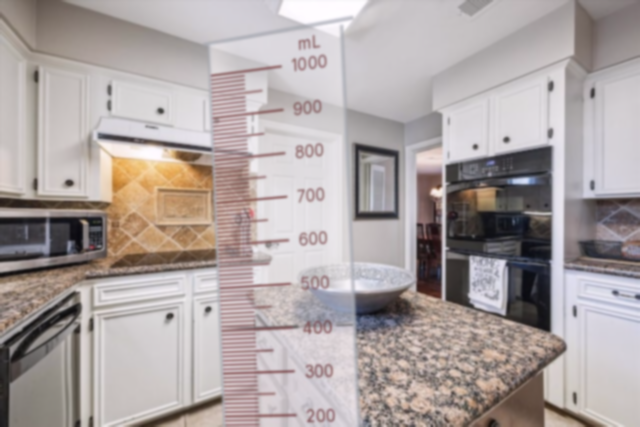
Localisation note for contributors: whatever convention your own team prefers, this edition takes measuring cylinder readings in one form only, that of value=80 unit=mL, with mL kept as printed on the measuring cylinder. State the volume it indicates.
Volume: value=400 unit=mL
